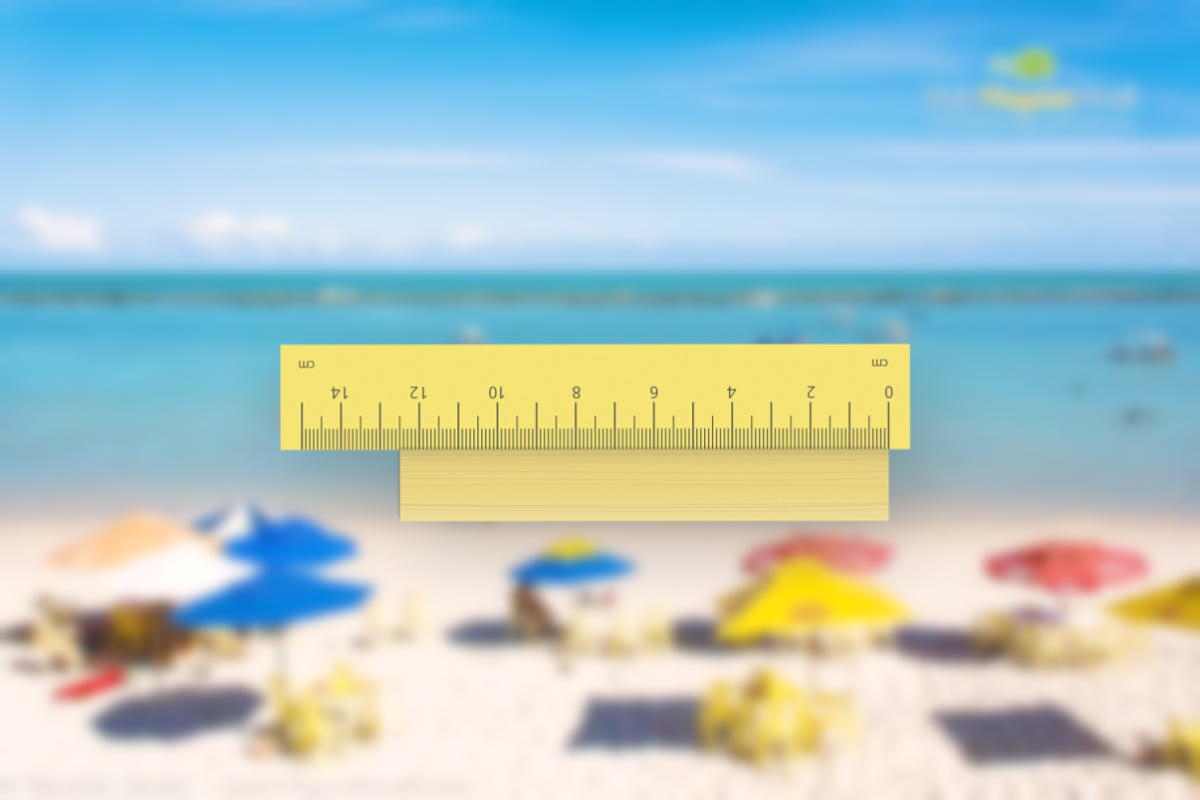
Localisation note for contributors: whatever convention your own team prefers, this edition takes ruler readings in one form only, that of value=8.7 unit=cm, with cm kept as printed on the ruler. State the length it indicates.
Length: value=12.5 unit=cm
